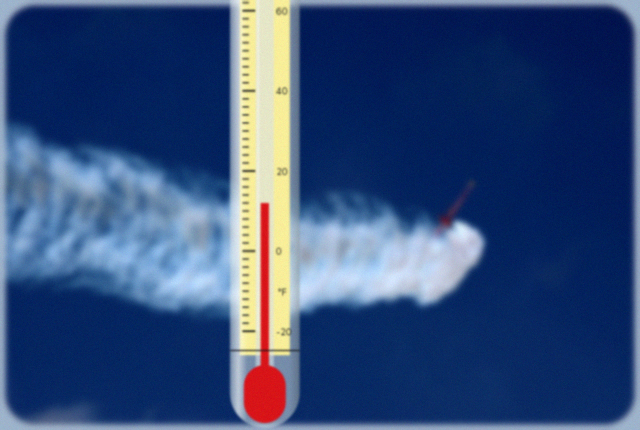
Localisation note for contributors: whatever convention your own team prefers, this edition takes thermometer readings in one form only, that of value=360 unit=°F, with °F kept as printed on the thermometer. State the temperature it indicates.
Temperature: value=12 unit=°F
